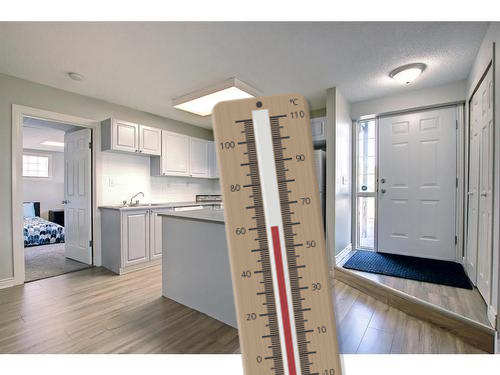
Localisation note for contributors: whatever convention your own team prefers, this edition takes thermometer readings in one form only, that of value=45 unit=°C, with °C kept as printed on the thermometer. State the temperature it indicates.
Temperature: value=60 unit=°C
